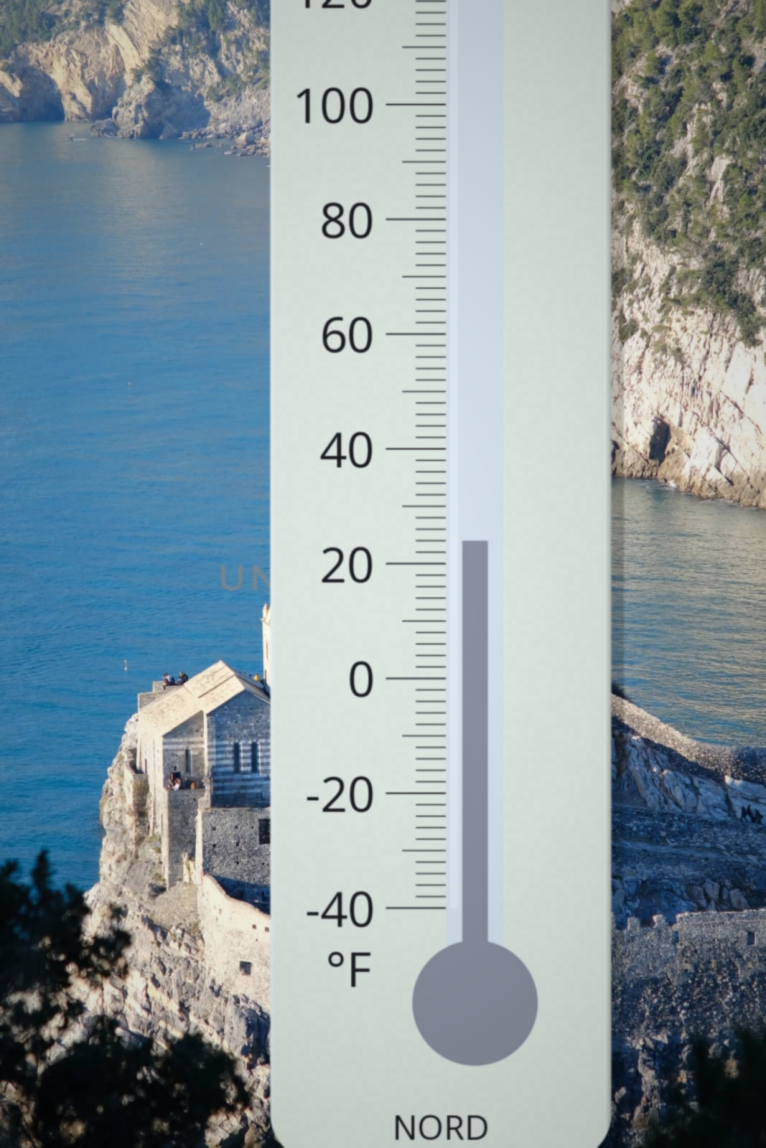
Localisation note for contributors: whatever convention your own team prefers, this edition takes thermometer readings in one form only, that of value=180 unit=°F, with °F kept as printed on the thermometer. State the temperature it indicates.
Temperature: value=24 unit=°F
